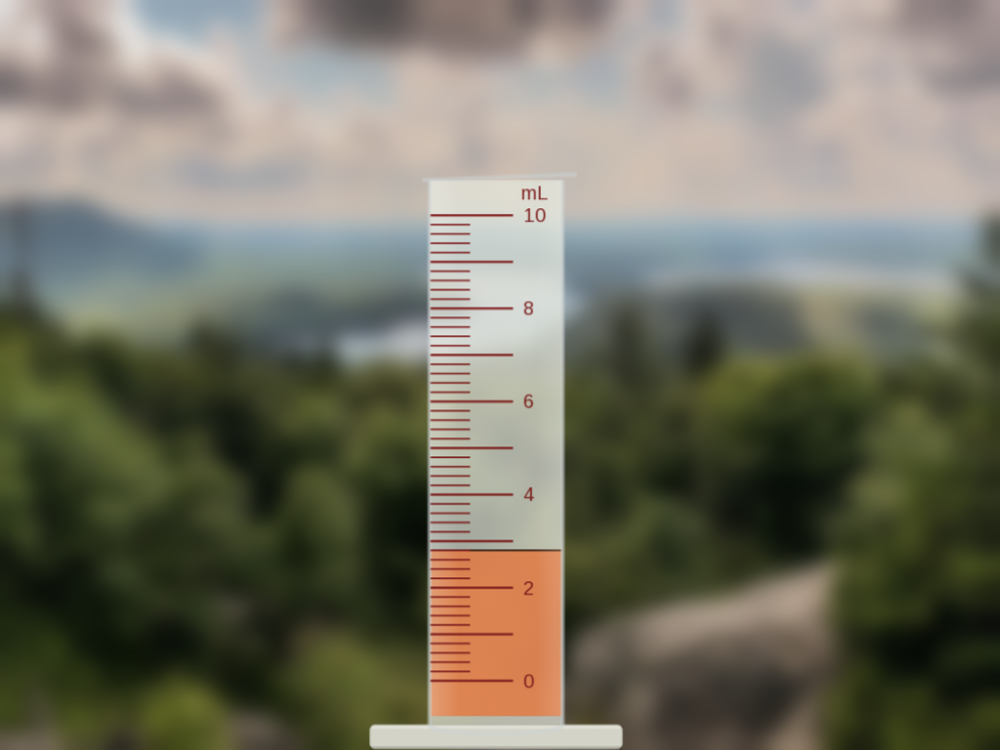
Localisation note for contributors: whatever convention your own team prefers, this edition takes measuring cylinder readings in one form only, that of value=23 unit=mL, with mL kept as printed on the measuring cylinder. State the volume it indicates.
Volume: value=2.8 unit=mL
